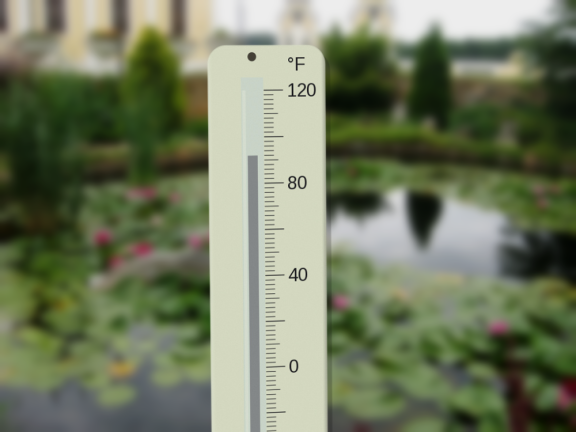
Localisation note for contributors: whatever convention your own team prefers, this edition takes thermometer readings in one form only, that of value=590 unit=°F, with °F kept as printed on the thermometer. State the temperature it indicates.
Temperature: value=92 unit=°F
